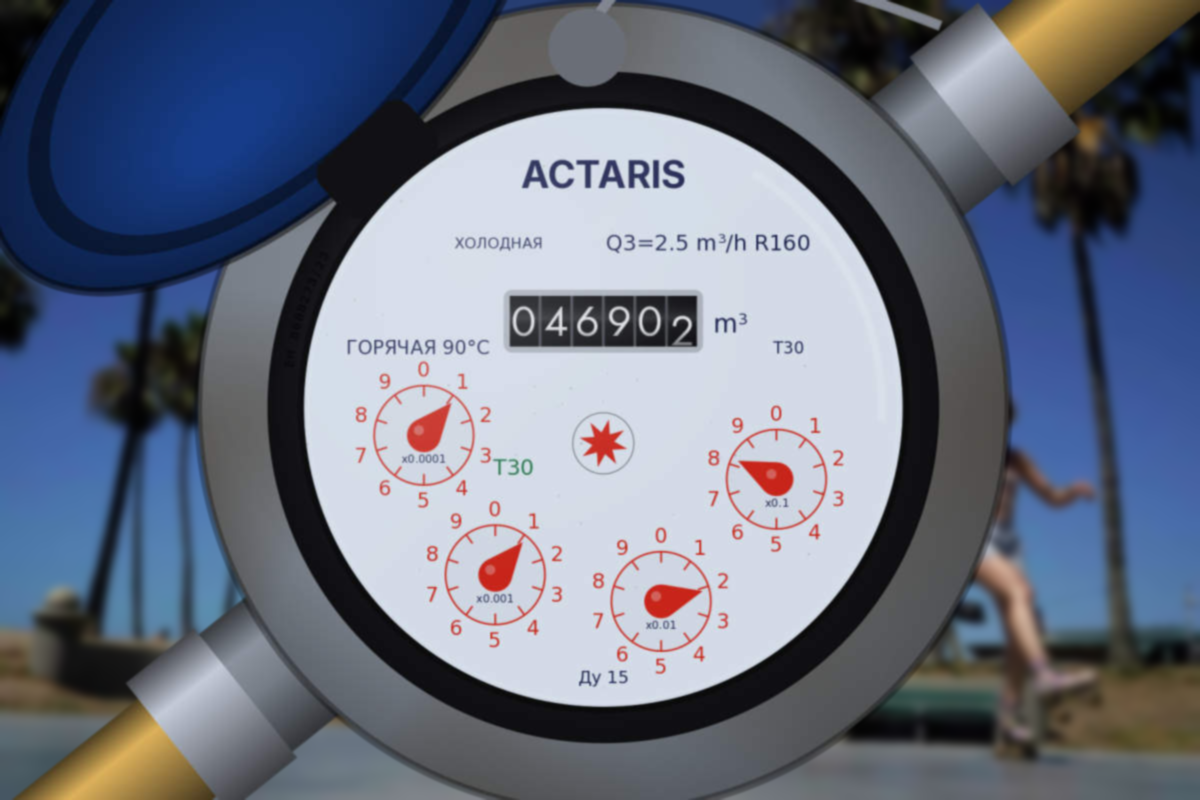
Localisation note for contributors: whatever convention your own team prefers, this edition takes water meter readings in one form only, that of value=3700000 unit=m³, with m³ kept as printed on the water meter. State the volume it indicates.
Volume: value=46901.8211 unit=m³
